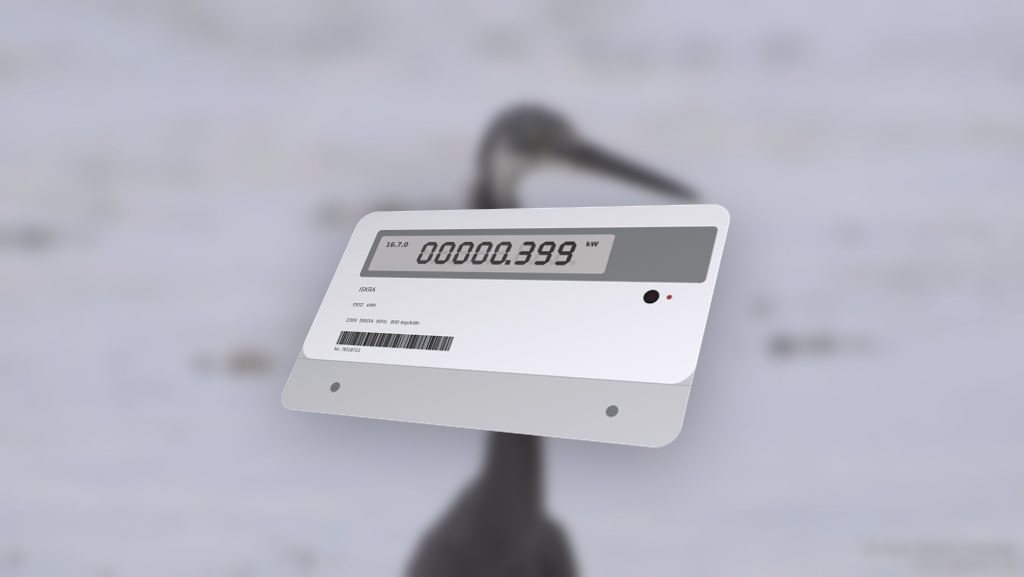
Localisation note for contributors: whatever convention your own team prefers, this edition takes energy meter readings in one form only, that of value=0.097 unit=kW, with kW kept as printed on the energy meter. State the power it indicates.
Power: value=0.399 unit=kW
